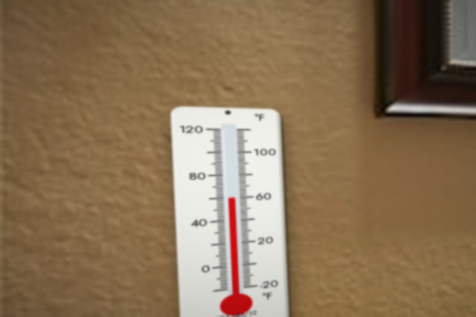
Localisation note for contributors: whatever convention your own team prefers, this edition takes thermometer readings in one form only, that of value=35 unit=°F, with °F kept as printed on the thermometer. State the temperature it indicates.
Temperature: value=60 unit=°F
